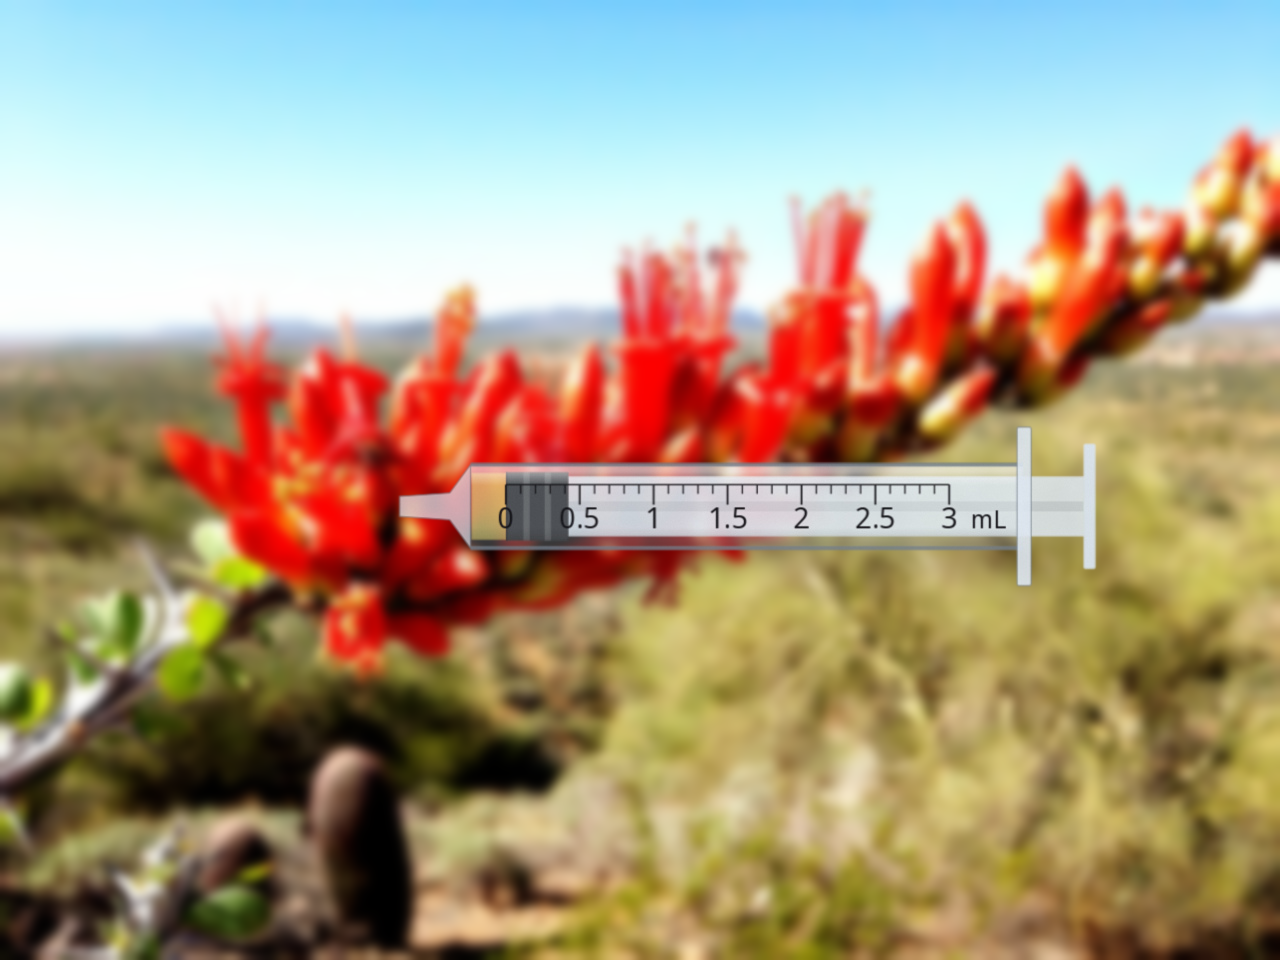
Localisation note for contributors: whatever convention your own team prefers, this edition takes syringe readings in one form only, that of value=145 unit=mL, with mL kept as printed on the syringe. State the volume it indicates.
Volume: value=0 unit=mL
